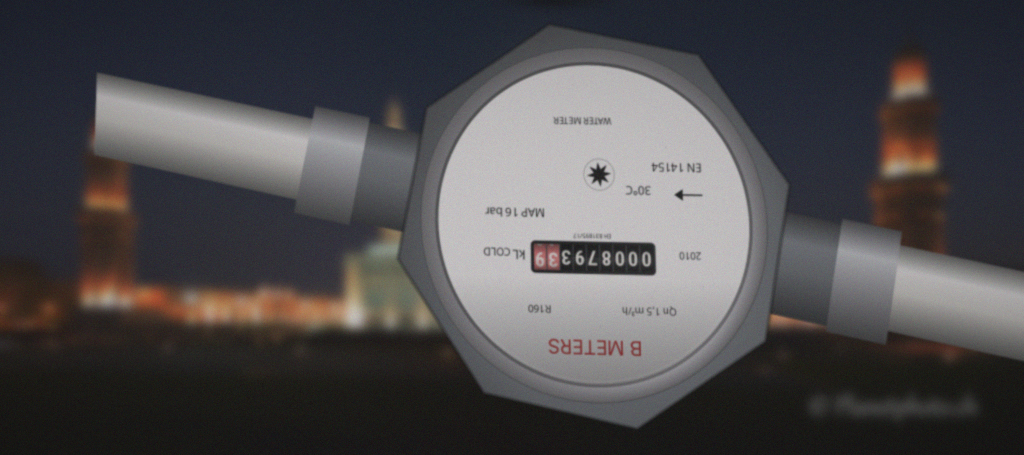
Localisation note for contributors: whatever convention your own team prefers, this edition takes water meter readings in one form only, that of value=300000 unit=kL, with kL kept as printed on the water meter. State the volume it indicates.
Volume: value=8793.39 unit=kL
